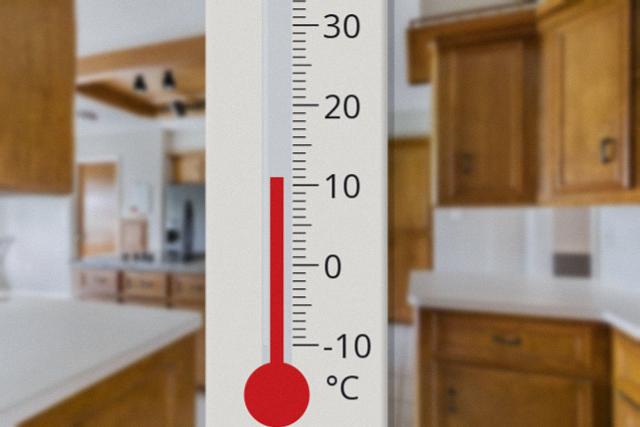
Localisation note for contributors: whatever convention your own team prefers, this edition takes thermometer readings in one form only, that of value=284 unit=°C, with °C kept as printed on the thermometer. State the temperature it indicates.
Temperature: value=11 unit=°C
